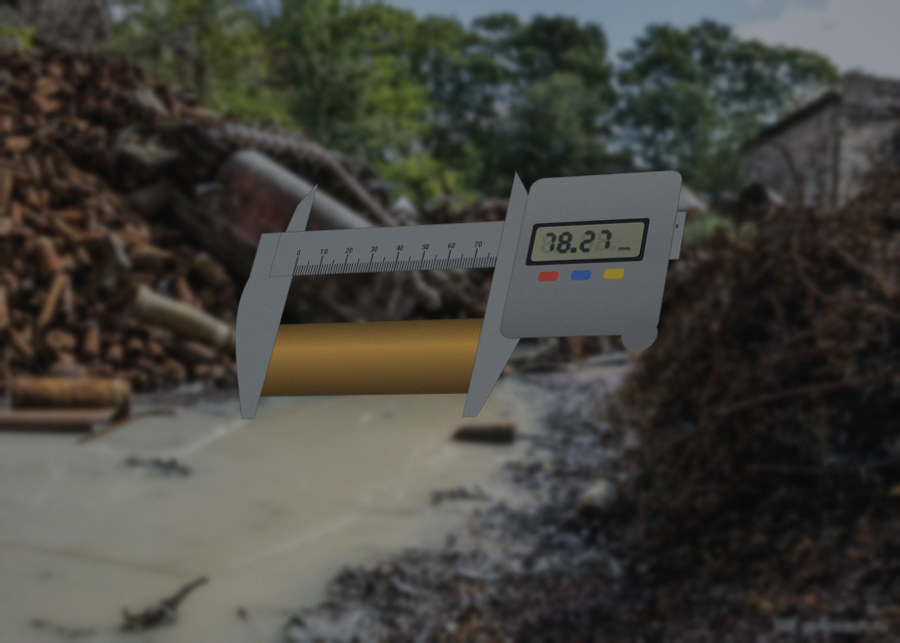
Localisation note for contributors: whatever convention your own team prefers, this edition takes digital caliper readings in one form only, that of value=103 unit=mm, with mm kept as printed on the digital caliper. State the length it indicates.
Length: value=78.27 unit=mm
